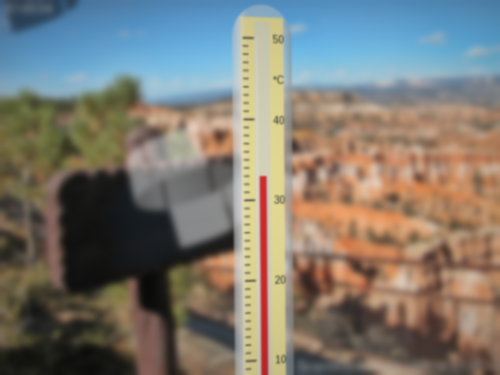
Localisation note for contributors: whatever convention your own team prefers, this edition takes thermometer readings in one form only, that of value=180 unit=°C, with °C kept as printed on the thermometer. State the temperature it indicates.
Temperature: value=33 unit=°C
